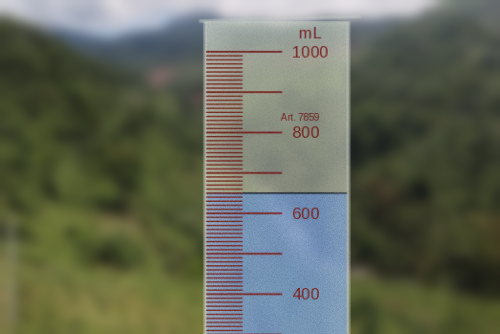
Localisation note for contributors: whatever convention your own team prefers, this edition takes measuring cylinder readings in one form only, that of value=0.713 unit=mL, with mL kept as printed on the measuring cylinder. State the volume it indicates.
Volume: value=650 unit=mL
